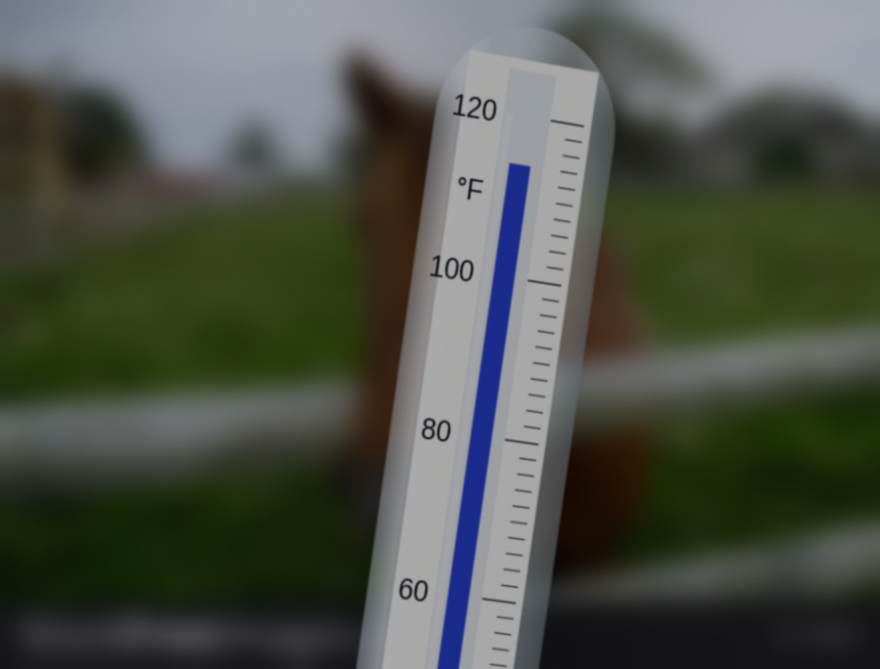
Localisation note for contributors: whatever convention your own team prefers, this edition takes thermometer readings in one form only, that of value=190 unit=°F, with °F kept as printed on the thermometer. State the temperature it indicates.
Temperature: value=114 unit=°F
